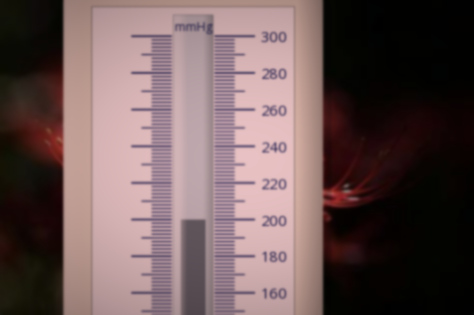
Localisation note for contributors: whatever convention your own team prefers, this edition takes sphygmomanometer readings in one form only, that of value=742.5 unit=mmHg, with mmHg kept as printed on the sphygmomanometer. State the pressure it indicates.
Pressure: value=200 unit=mmHg
